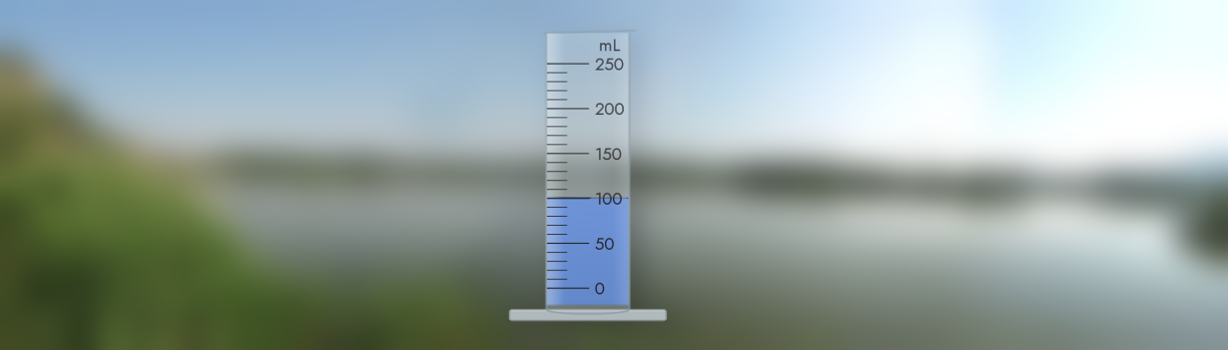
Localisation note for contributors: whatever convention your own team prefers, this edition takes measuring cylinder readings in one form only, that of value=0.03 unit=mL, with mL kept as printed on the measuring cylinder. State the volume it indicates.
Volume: value=100 unit=mL
